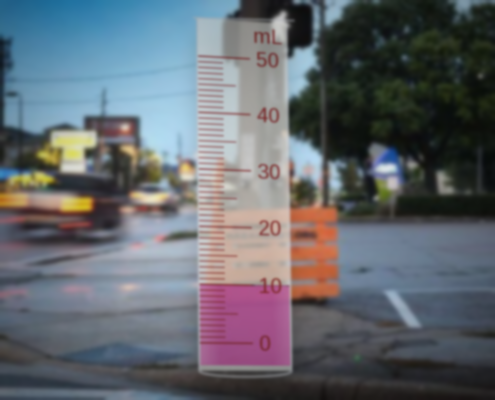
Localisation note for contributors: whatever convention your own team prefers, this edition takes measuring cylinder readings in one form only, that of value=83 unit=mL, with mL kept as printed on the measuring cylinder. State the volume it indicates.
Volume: value=10 unit=mL
